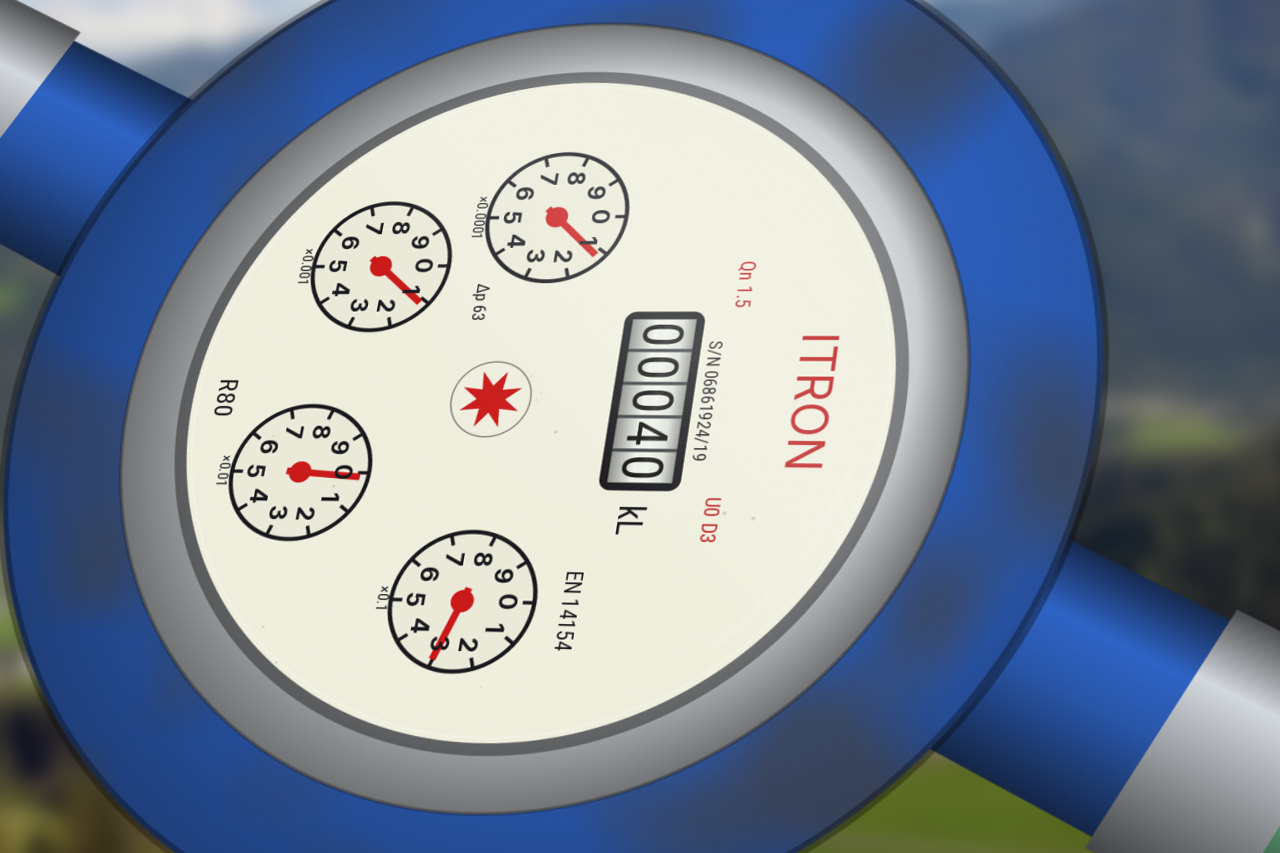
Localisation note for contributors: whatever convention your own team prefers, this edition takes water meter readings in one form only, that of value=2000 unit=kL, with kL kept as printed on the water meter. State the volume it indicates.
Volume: value=40.3011 unit=kL
